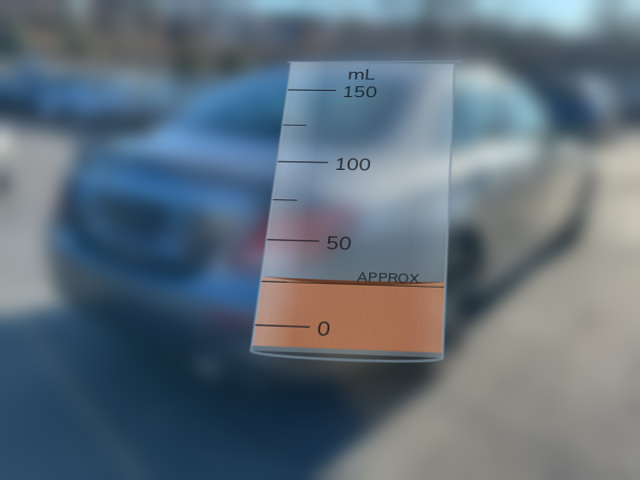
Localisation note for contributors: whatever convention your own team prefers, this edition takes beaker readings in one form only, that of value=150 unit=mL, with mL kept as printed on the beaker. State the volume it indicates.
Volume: value=25 unit=mL
